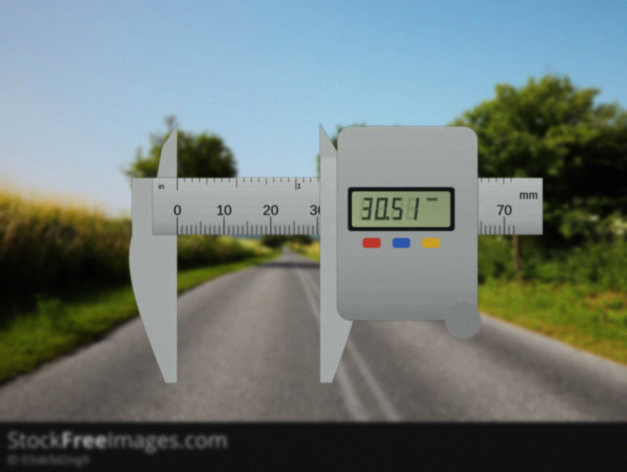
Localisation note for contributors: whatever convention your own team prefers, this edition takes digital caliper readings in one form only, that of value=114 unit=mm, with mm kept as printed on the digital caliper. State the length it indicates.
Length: value=30.51 unit=mm
